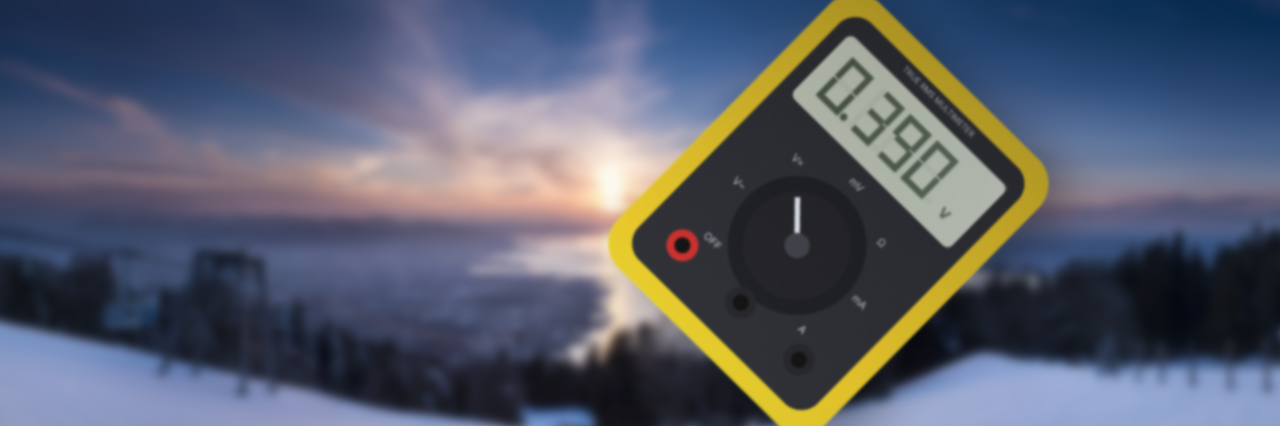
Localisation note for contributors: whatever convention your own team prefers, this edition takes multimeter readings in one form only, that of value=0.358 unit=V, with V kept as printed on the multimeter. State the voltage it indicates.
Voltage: value=0.390 unit=V
